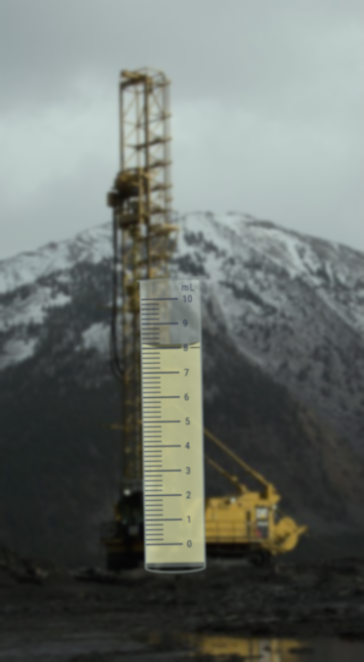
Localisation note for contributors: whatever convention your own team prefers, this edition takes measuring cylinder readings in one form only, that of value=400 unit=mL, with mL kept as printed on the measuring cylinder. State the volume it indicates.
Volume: value=8 unit=mL
